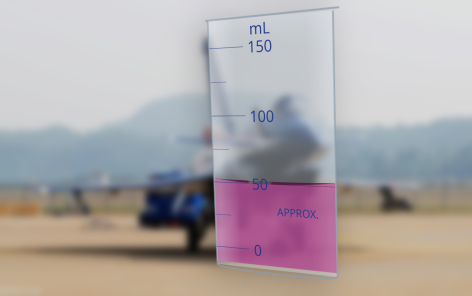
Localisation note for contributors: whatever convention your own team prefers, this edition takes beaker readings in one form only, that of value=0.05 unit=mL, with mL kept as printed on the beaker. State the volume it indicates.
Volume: value=50 unit=mL
